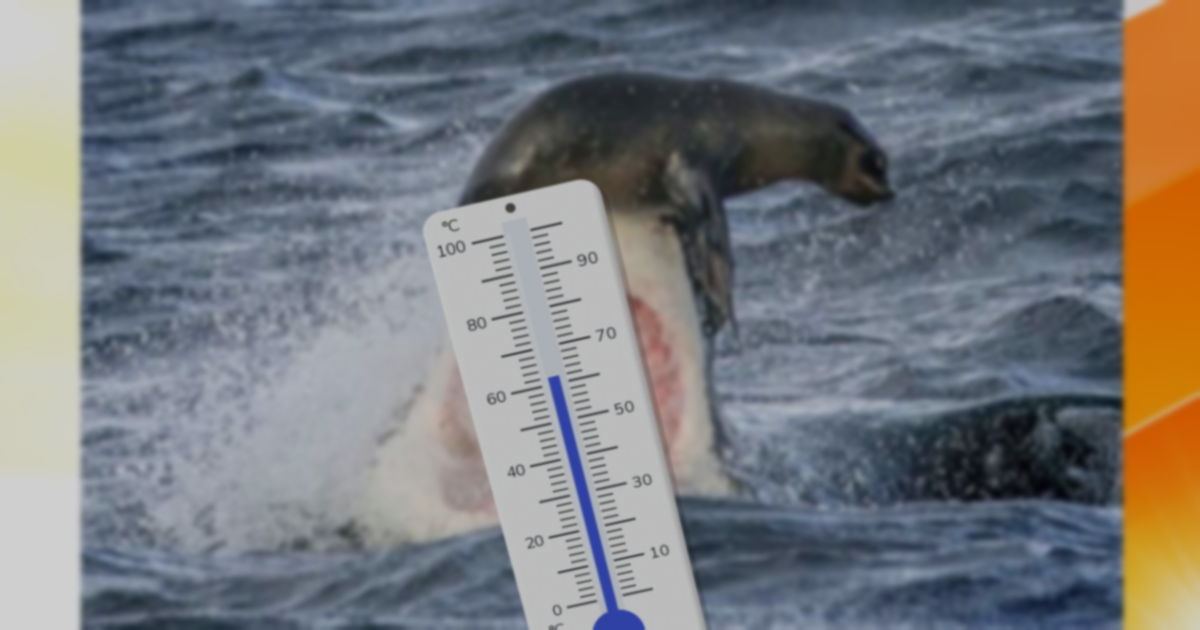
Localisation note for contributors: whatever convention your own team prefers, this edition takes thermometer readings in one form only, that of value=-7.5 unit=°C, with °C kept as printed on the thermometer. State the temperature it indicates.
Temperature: value=62 unit=°C
